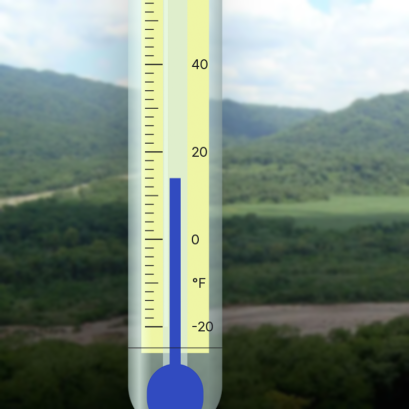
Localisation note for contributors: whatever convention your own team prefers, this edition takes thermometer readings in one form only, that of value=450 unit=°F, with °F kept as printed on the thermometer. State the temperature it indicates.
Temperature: value=14 unit=°F
